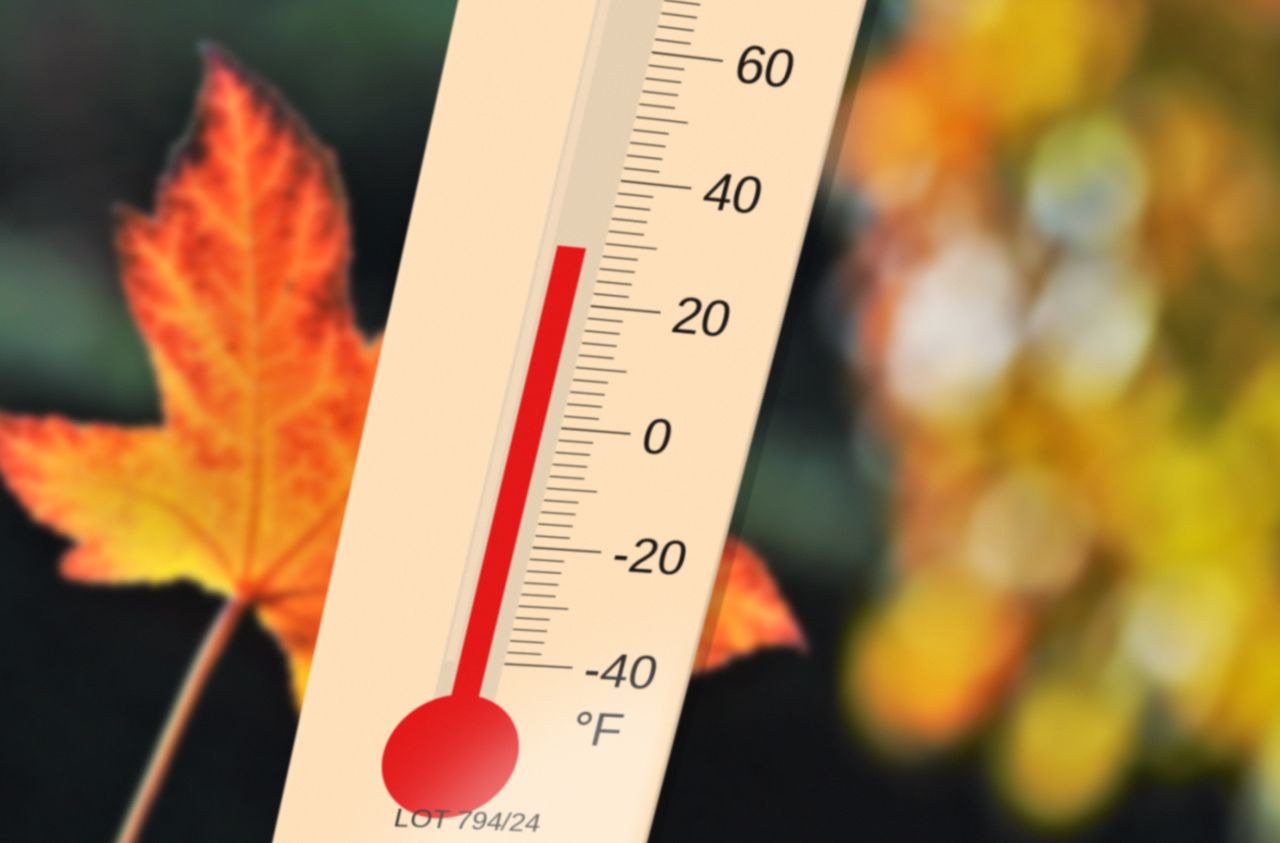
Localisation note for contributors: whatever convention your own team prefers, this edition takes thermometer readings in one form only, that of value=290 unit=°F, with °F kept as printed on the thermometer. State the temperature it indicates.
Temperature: value=29 unit=°F
